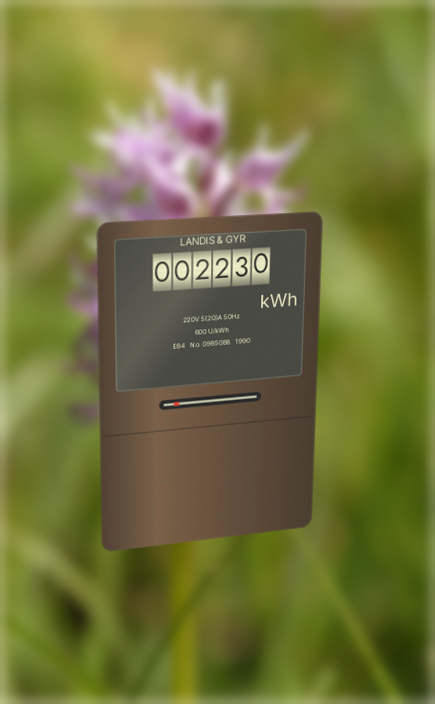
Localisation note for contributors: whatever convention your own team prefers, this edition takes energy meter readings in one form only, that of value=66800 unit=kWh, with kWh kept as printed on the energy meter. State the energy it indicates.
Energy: value=2230 unit=kWh
